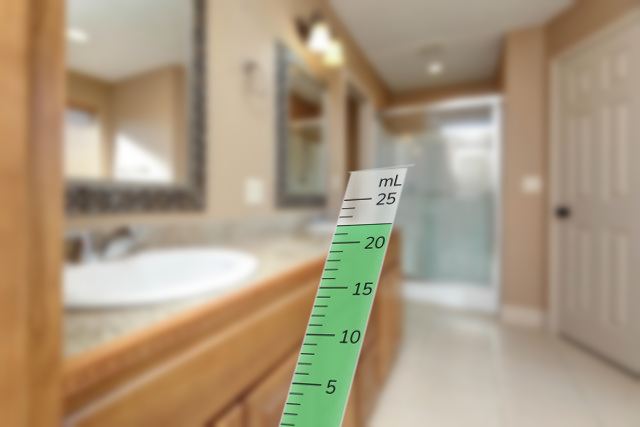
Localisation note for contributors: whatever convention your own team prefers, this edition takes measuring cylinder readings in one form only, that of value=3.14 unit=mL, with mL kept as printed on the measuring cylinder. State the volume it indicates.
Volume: value=22 unit=mL
